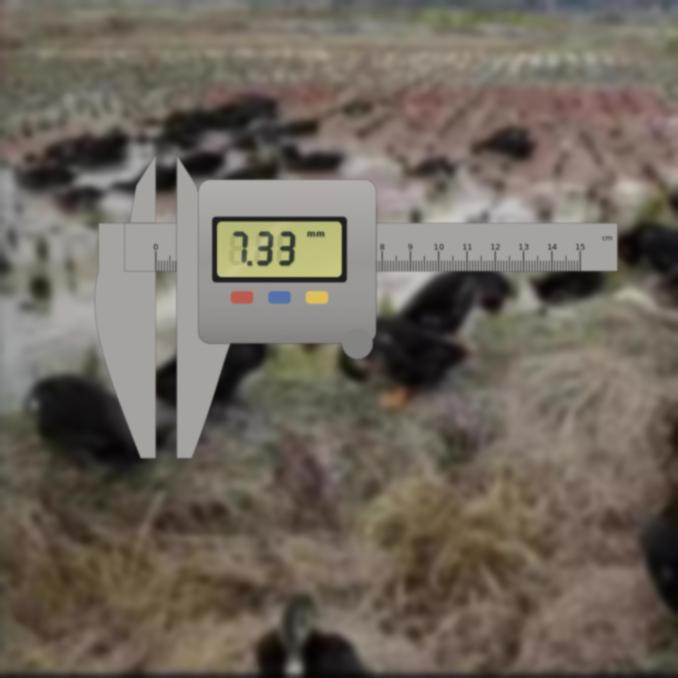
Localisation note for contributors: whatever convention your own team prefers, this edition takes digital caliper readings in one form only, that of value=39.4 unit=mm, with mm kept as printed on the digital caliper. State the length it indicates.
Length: value=7.33 unit=mm
